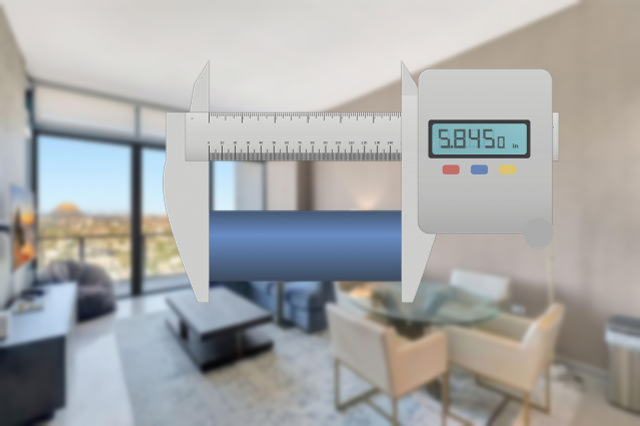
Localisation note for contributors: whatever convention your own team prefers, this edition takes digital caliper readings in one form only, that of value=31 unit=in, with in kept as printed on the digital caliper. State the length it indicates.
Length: value=5.8450 unit=in
